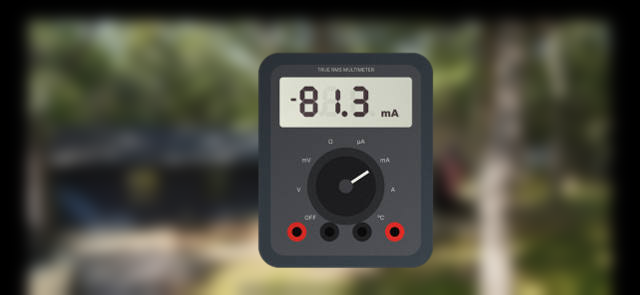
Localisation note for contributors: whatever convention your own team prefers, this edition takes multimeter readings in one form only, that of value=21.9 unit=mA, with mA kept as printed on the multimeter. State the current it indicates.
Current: value=-81.3 unit=mA
